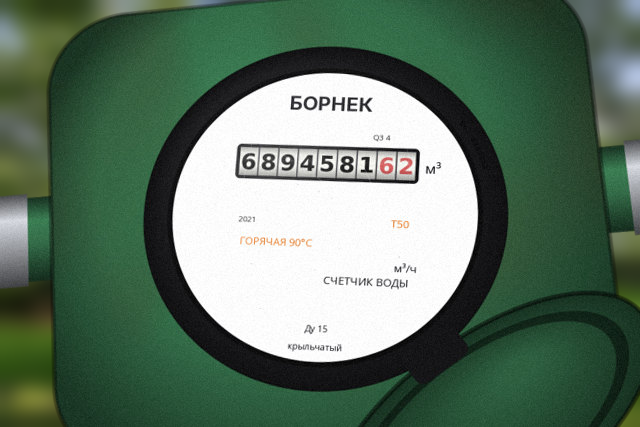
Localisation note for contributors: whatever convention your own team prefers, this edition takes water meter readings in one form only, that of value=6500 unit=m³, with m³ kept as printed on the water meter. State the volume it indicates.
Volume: value=6894581.62 unit=m³
